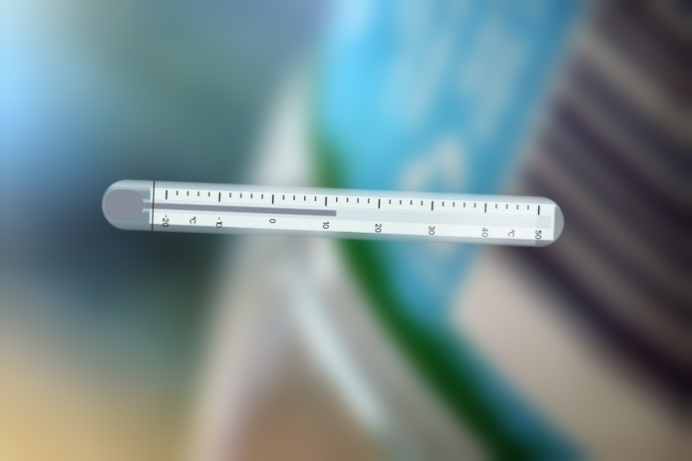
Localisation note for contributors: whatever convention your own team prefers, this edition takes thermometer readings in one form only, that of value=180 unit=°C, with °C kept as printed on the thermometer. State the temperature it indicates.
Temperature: value=12 unit=°C
